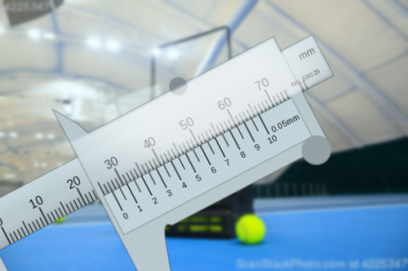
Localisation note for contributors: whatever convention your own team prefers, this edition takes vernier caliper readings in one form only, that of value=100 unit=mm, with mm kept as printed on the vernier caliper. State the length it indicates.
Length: value=27.0 unit=mm
